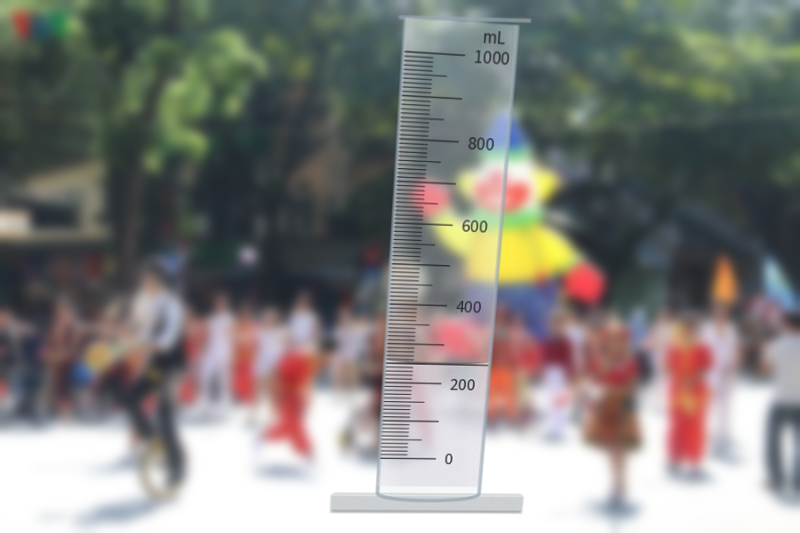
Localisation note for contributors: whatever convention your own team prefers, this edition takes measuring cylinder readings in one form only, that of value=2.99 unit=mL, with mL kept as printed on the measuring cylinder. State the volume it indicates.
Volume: value=250 unit=mL
